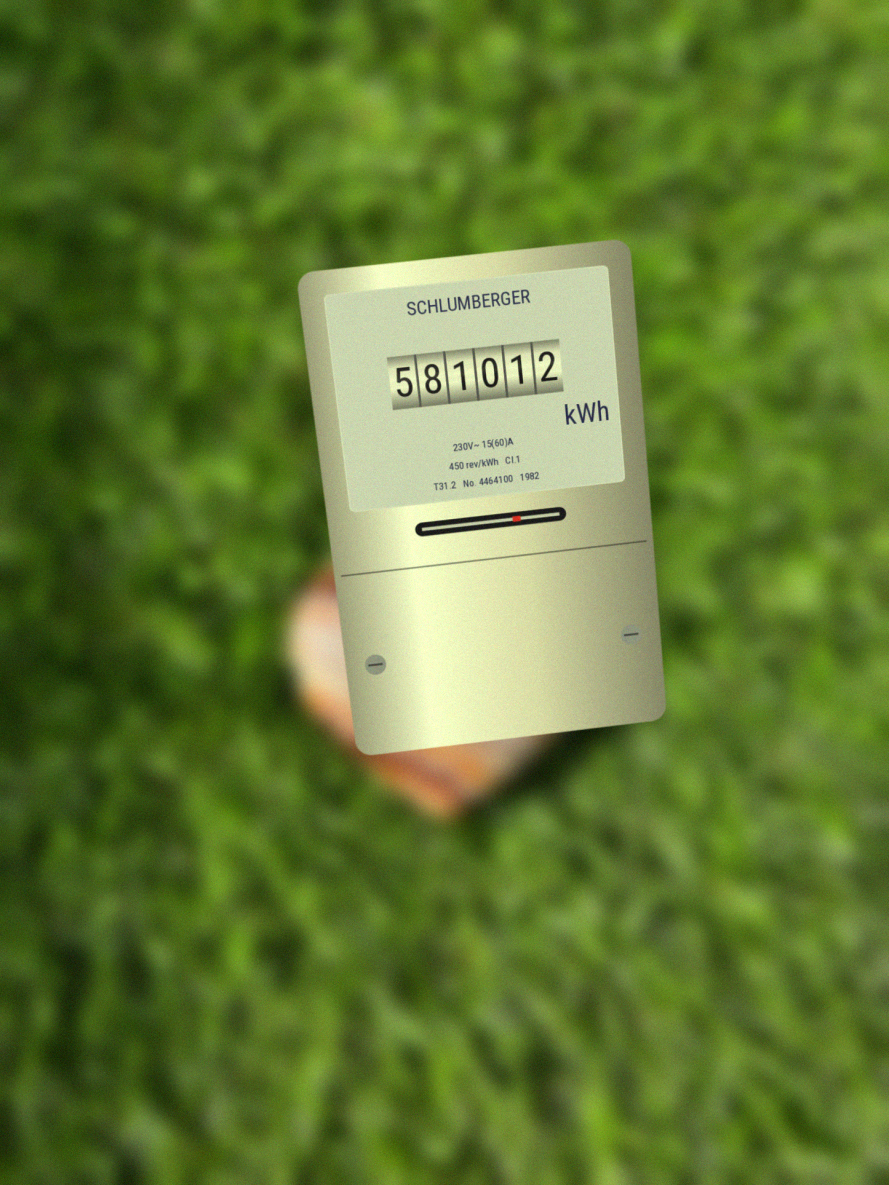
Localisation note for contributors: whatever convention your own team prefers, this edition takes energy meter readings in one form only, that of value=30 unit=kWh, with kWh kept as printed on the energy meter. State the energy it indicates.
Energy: value=581012 unit=kWh
